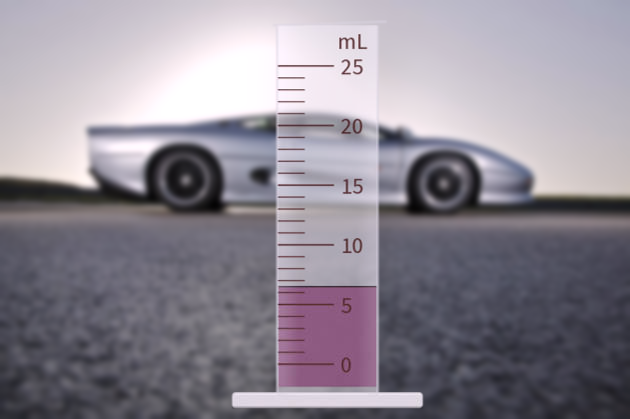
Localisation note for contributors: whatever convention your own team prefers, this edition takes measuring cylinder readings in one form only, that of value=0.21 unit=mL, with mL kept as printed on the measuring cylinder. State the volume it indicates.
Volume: value=6.5 unit=mL
